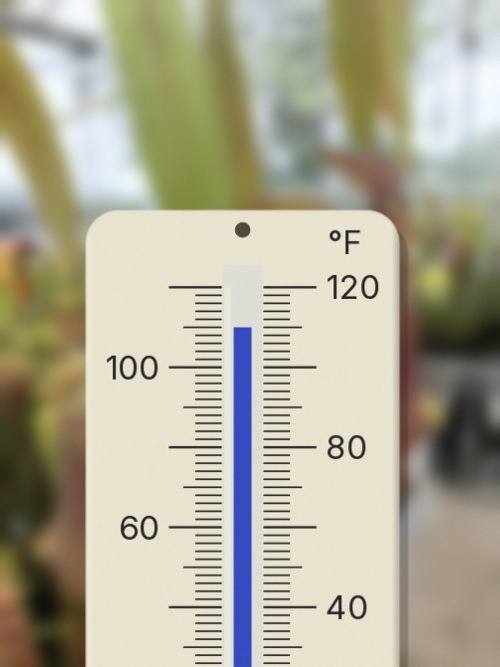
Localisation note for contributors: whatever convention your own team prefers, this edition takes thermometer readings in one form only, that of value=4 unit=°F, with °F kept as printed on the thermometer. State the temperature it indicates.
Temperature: value=110 unit=°F
